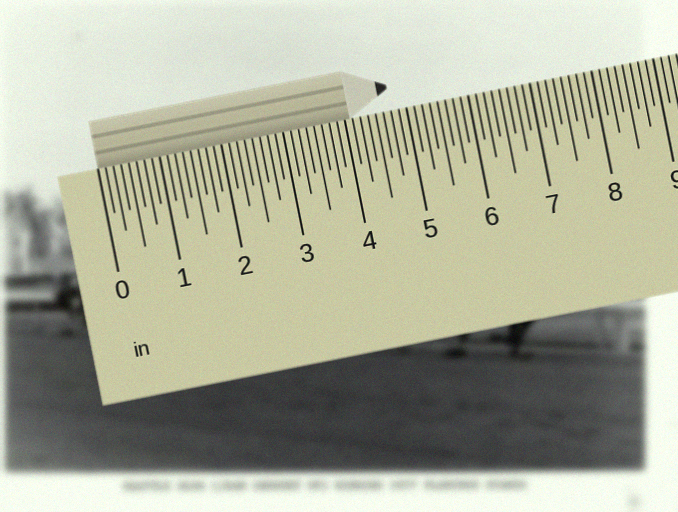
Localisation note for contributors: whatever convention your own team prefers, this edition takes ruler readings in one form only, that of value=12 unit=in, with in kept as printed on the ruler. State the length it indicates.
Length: value=4.75 unit=in
